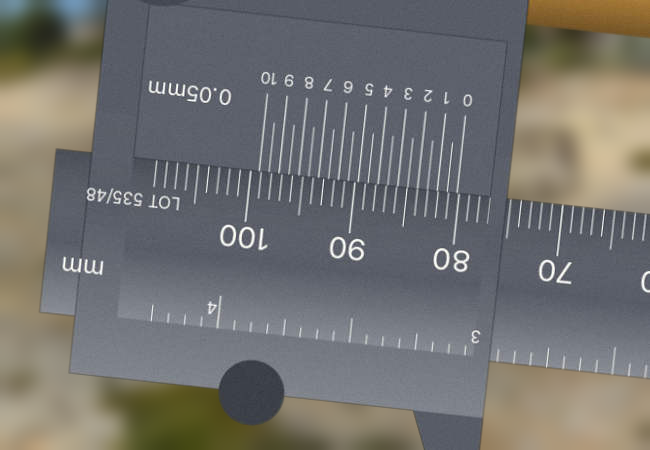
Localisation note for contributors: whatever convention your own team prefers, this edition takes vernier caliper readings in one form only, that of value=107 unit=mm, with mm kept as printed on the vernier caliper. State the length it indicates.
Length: value=80.2 unit=mm
